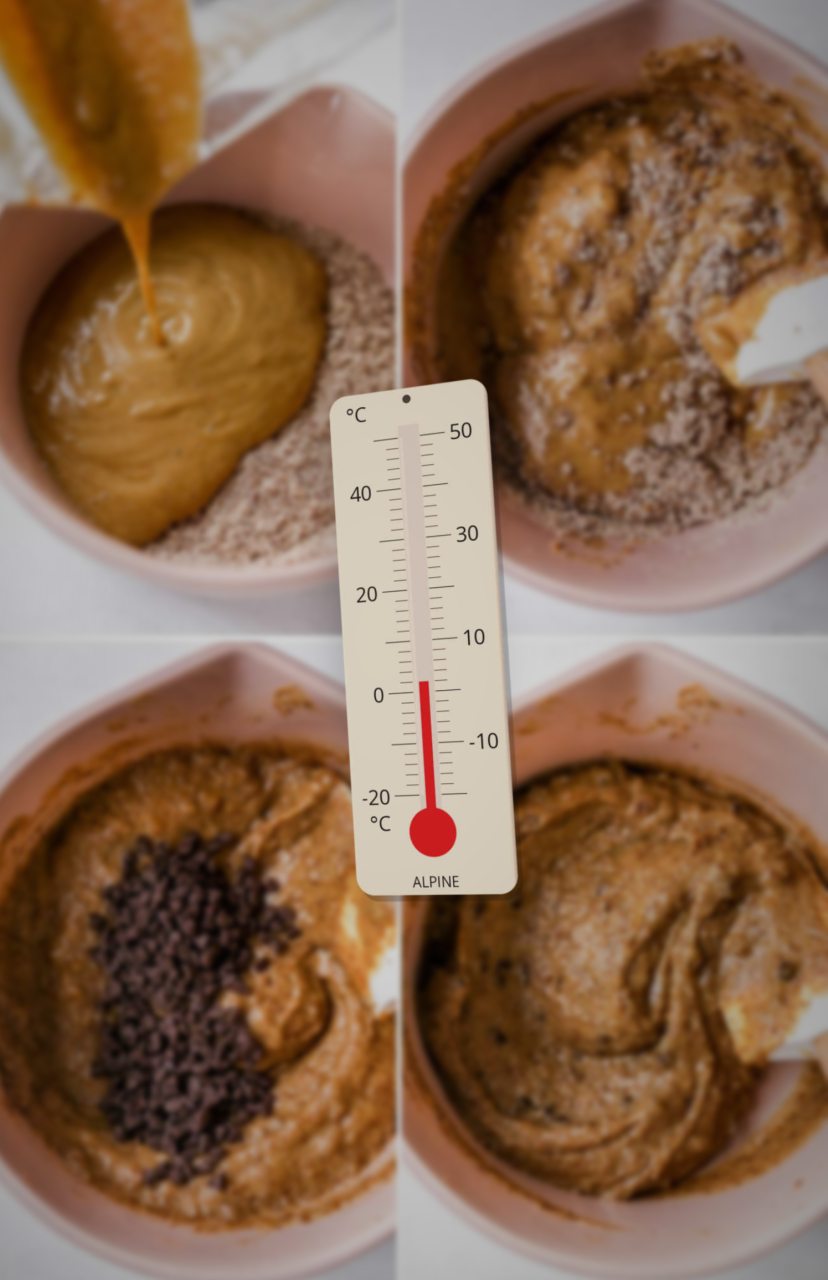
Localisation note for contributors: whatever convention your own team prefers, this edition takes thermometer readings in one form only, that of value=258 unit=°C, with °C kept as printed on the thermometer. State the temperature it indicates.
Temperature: value=2 unit=°C
